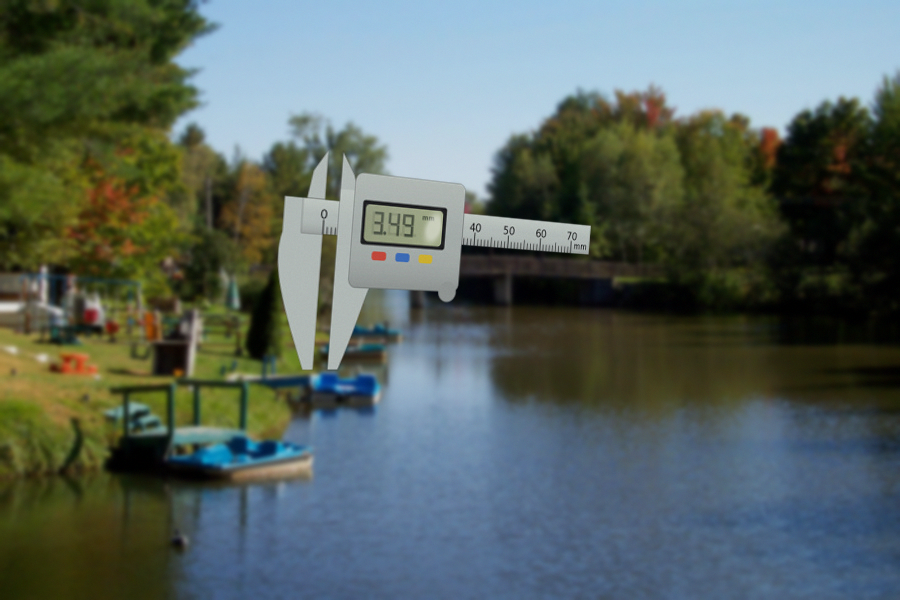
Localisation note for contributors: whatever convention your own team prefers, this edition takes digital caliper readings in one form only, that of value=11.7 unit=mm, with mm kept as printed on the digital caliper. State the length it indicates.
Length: value=3.49 unit=mm
